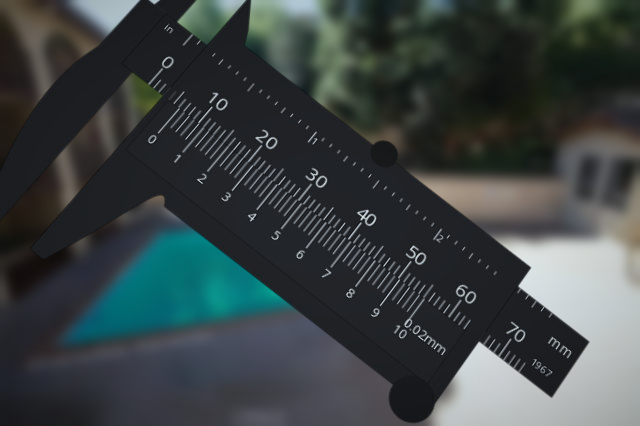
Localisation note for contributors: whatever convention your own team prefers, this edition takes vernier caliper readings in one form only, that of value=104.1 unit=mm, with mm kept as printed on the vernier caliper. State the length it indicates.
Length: value=6.2 unit=mm
